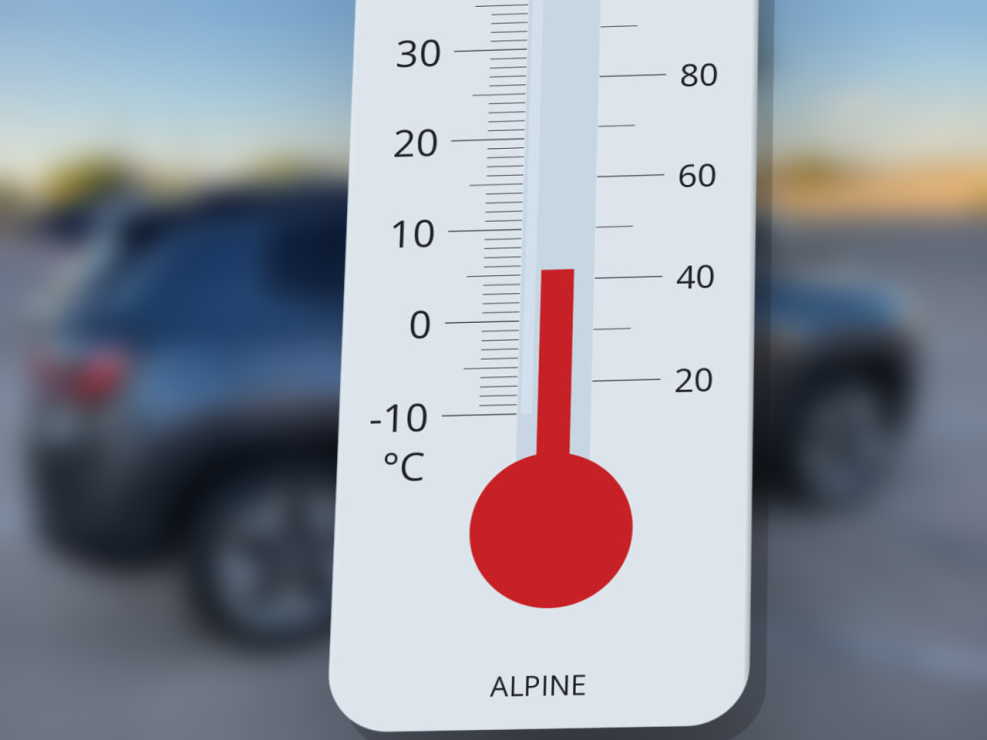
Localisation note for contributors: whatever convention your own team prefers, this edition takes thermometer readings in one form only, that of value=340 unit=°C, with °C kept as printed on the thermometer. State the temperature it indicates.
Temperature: value=5.5 unit=°C
